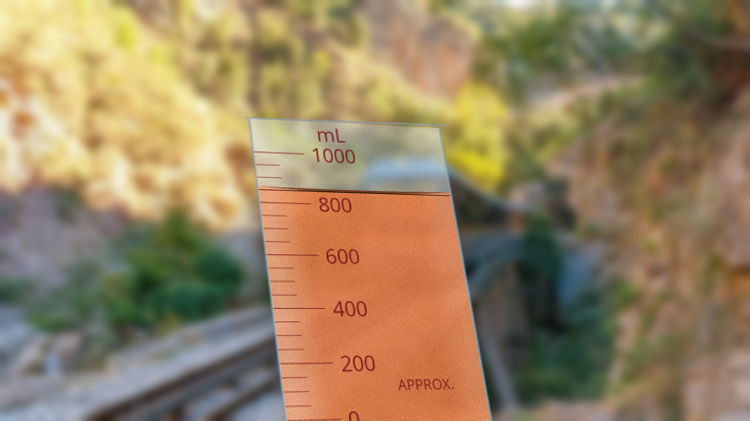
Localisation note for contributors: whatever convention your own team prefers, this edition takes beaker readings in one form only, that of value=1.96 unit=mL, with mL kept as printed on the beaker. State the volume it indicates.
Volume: value=850 unit=mL
